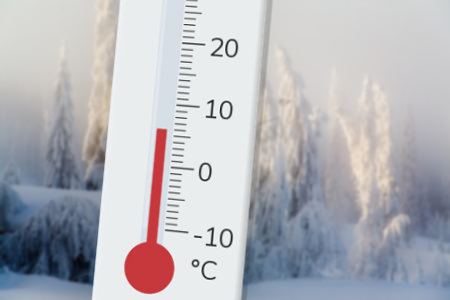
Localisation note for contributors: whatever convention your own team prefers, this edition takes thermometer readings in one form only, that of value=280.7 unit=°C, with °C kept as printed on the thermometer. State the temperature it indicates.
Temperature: value=6 unit=°C
